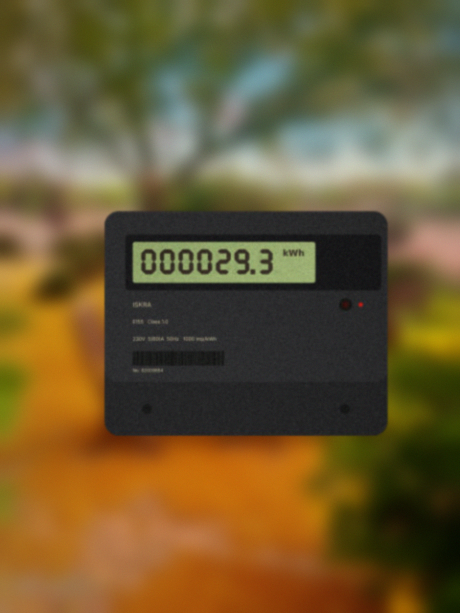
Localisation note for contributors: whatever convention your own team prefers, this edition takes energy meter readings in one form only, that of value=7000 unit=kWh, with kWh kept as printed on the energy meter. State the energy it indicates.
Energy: value=29.3 unit=kWh
